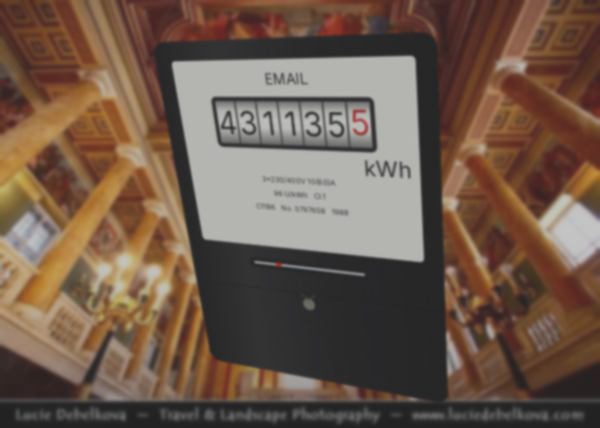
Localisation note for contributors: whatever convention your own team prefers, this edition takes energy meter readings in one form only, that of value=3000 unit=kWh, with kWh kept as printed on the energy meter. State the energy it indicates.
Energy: value=431135.5 unit=kWh
